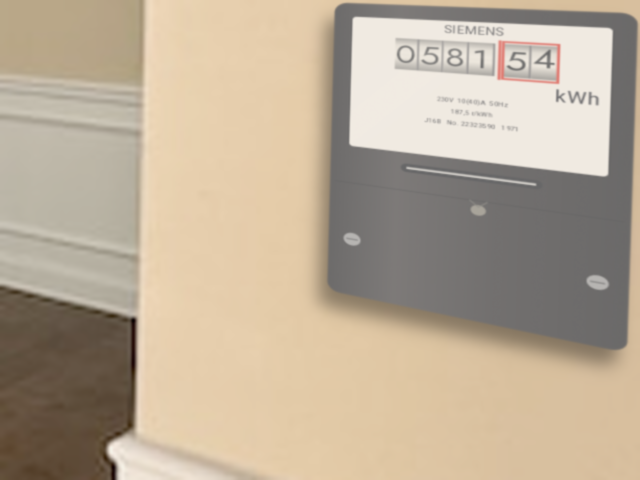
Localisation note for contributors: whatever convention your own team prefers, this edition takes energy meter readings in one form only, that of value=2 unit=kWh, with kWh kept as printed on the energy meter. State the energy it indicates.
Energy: value=581.54 unit=kWh
